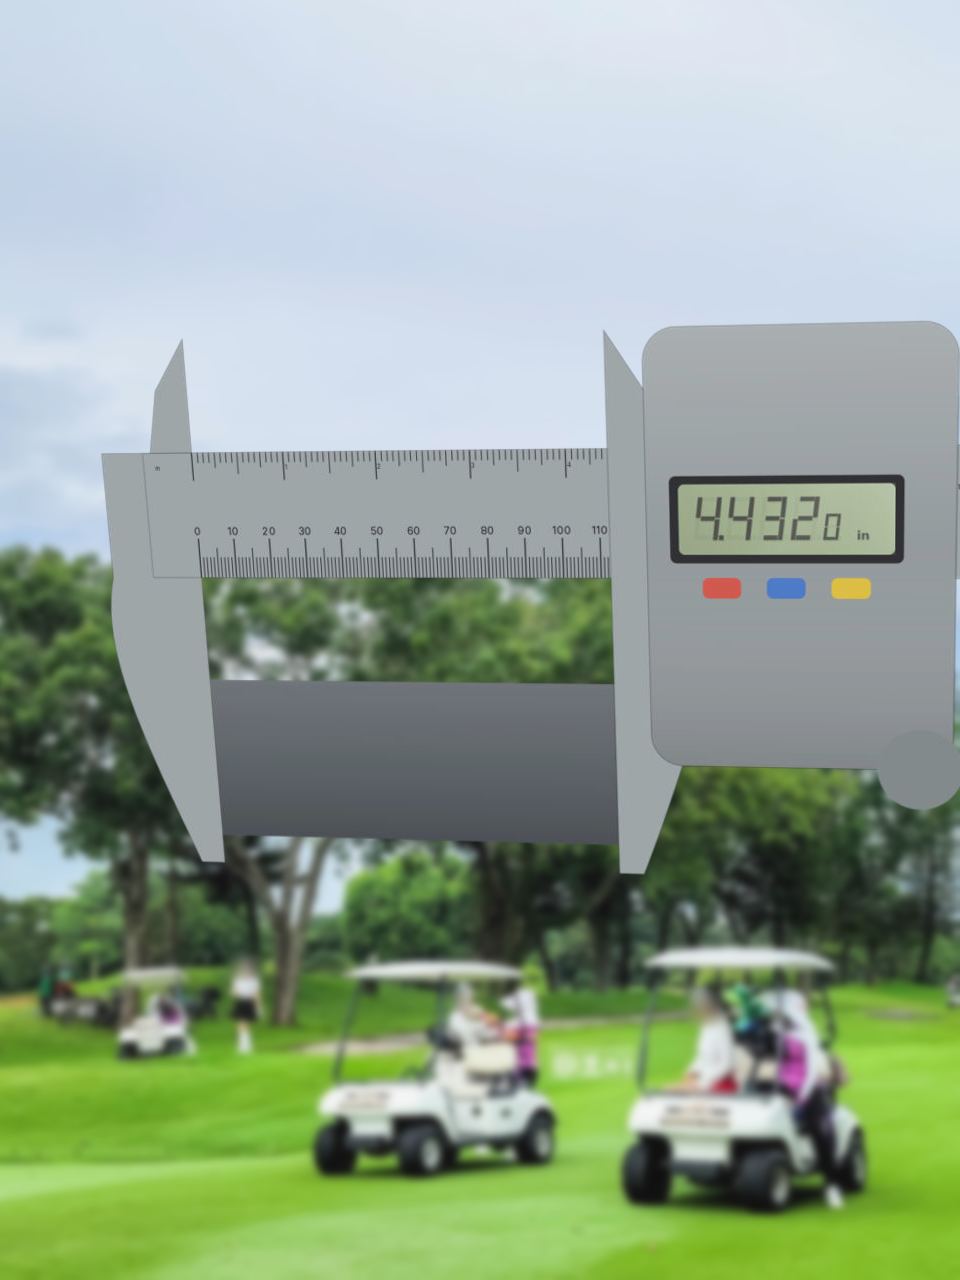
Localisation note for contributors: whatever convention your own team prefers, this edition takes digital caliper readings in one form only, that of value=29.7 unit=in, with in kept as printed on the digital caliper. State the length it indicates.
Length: value=4.4320 unit=in
